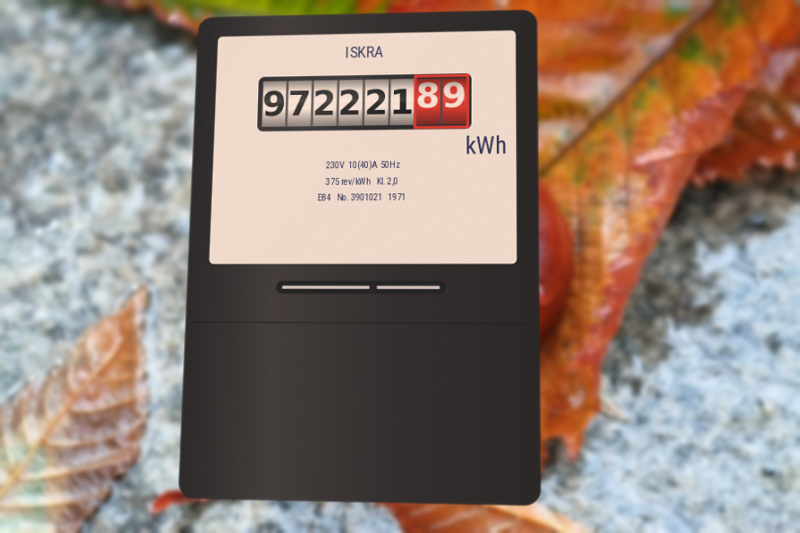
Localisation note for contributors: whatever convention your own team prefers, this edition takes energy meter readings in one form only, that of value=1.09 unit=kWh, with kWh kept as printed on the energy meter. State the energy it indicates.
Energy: value=972221.89 unit=kWh
